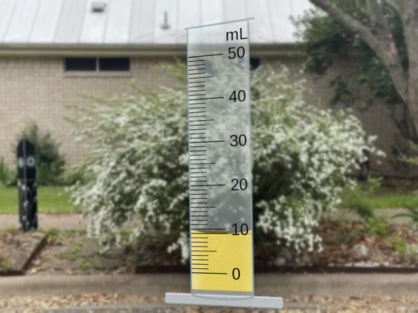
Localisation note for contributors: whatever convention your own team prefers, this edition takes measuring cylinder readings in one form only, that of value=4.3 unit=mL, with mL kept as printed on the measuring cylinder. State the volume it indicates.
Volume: value=9 unit=mL
